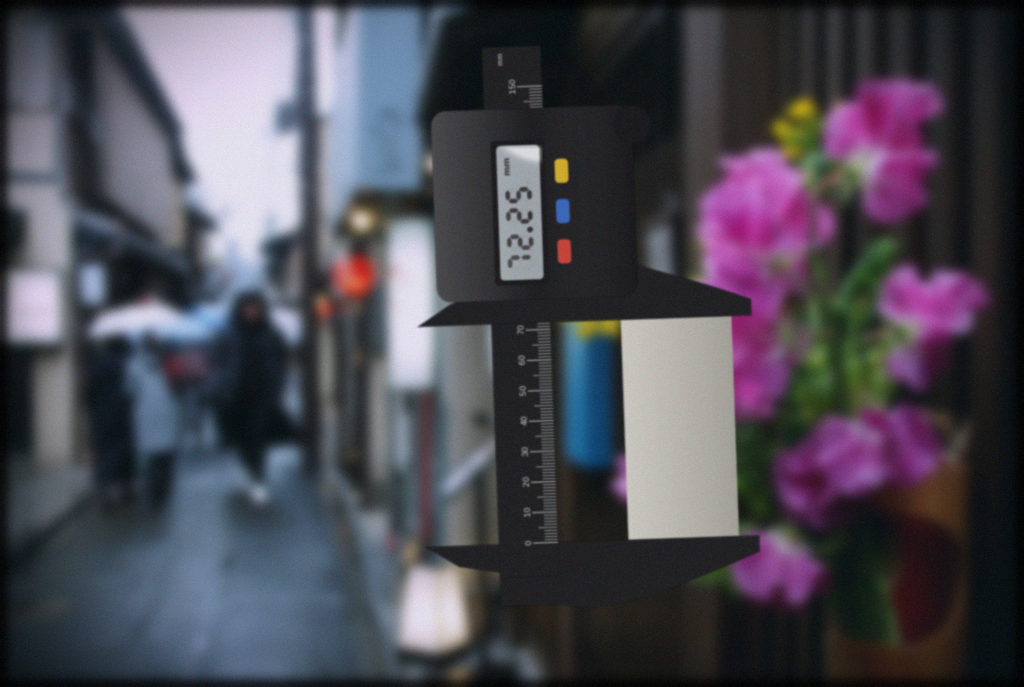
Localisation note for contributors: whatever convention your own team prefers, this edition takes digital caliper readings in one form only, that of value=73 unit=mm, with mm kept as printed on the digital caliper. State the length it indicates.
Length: value=72.25 unit=mm
